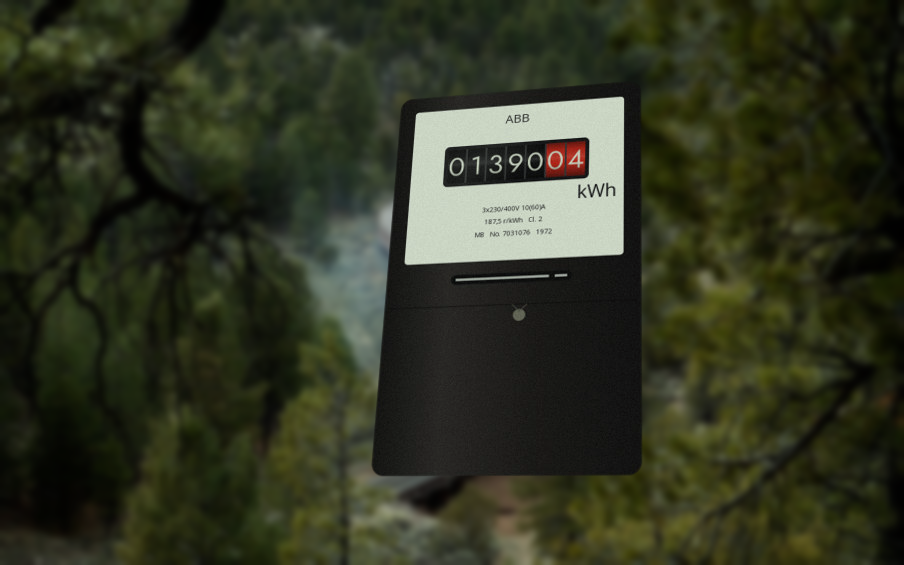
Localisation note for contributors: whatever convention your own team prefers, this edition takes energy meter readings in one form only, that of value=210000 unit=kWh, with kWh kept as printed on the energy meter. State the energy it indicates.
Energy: value=1390.04 unit=kWh
